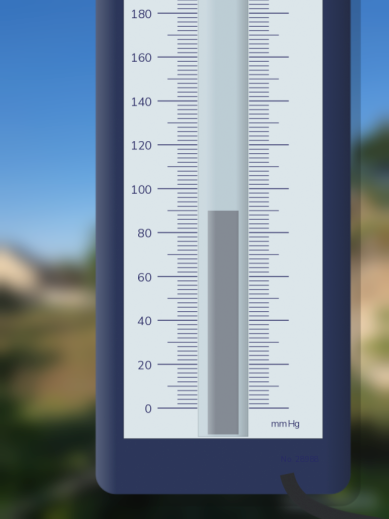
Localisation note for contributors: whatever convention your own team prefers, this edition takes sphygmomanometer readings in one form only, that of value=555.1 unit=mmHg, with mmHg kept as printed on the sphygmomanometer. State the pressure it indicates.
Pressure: value=90 unit=mmHg
